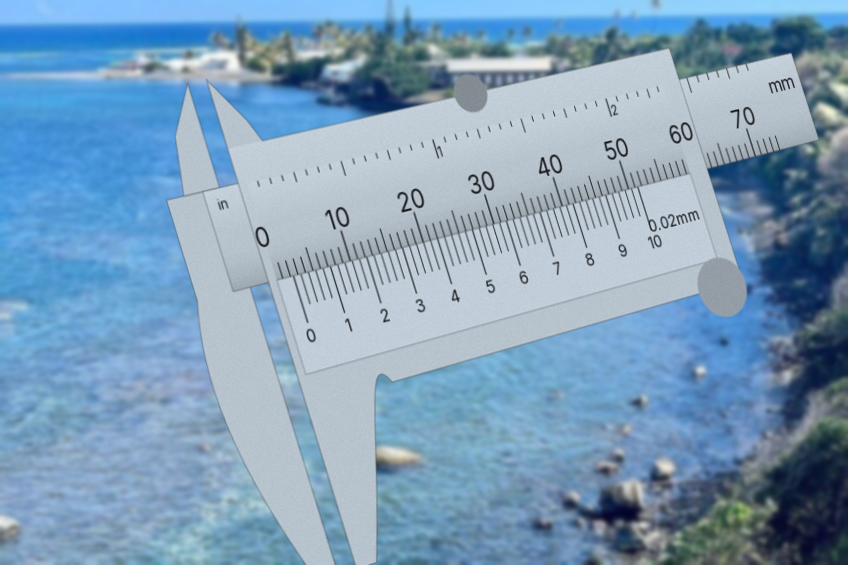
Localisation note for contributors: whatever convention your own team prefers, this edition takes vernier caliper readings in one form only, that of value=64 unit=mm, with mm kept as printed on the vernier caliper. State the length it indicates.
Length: value=2.4 unit=mm
